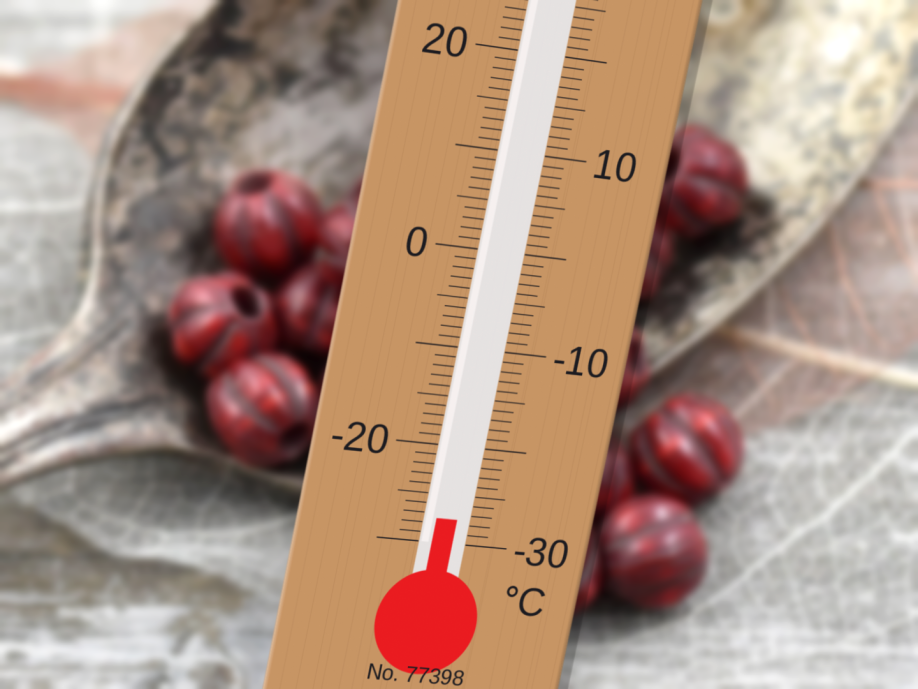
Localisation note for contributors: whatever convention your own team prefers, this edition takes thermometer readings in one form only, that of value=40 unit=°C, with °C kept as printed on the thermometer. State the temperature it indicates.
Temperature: value=-27.5 unit=°C
